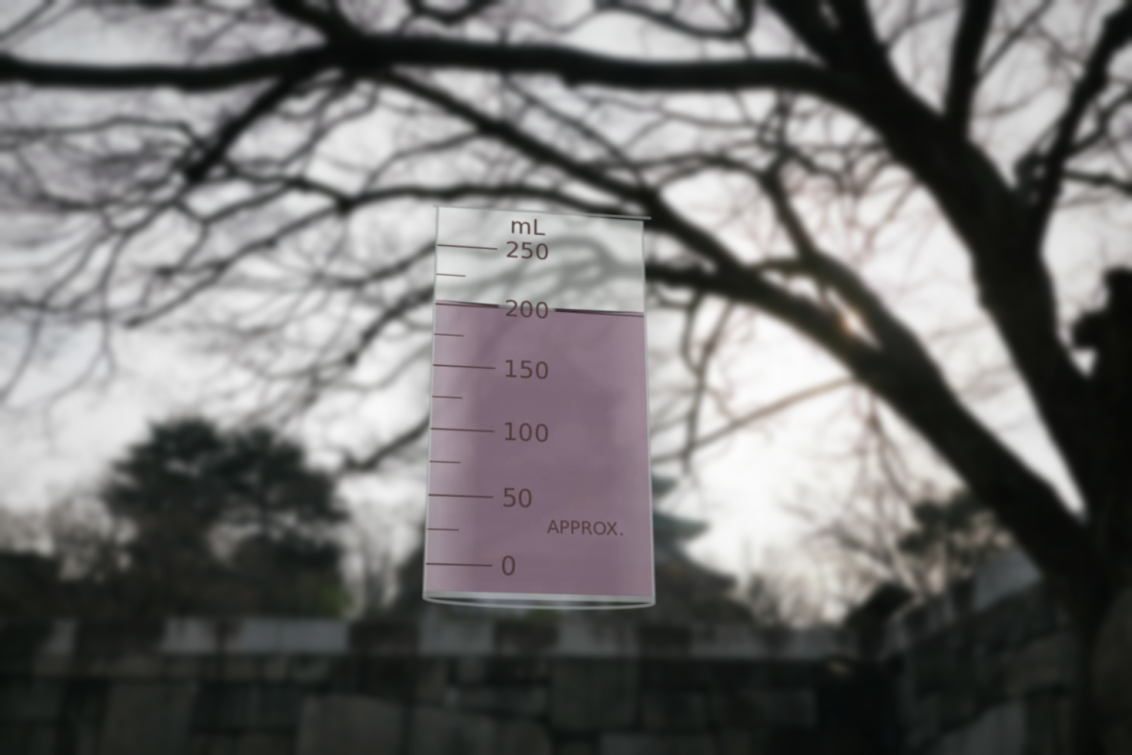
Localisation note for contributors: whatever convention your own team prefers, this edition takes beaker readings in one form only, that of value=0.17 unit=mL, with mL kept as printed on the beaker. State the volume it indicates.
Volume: value=200 unit=mL
